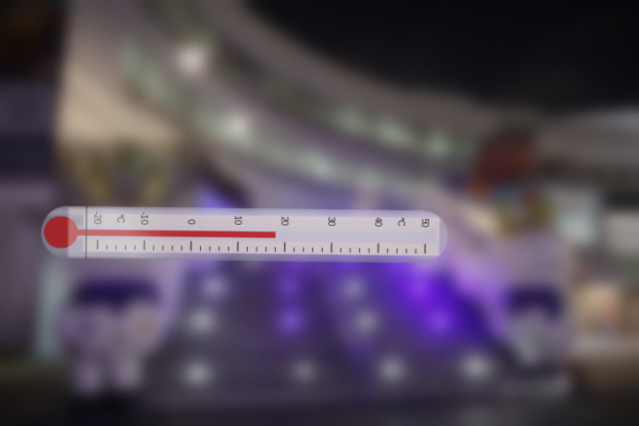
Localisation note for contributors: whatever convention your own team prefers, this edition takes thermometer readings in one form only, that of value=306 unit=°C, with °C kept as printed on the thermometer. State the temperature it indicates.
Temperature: value=18 unit=°C
